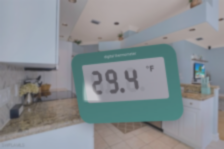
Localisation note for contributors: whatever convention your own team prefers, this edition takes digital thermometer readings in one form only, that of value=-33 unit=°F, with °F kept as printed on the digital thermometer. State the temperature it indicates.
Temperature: value=29.4 unit=°F
